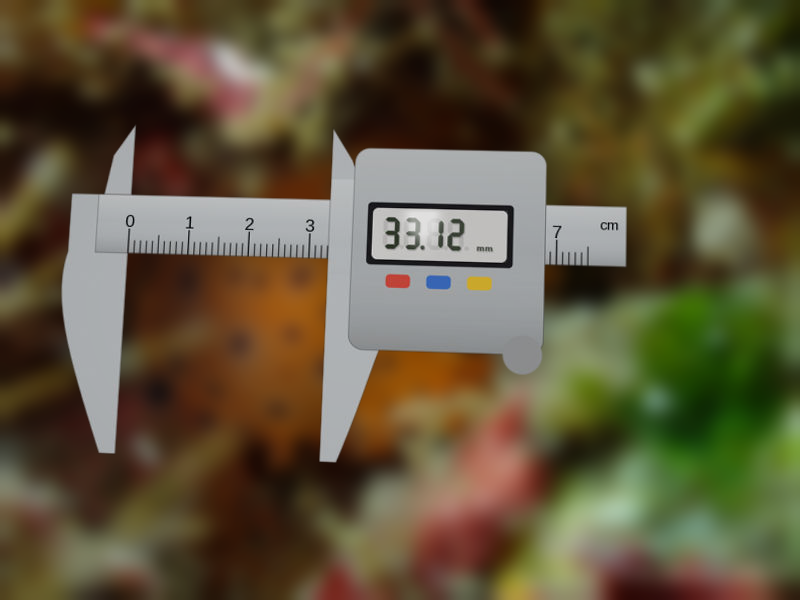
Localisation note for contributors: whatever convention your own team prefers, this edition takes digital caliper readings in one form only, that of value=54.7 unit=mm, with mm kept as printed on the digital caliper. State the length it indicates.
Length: value=33.12 unit=mm
